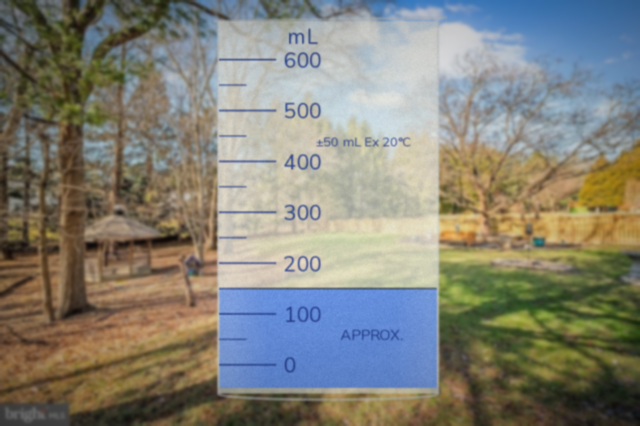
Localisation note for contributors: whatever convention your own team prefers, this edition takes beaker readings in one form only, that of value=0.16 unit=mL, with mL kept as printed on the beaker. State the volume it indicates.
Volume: value=150 unit=mL
